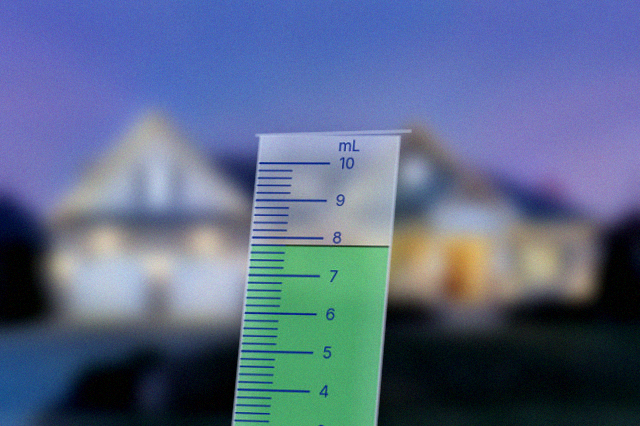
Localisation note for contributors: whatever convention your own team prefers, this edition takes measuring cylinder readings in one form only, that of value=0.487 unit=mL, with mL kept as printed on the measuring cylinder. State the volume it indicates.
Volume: value=7.8 unit=mL
